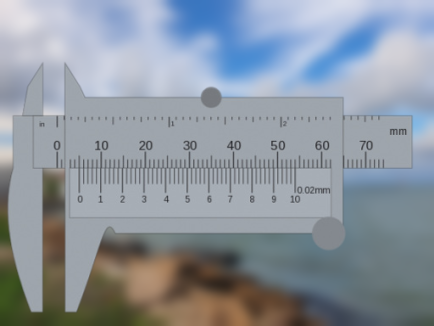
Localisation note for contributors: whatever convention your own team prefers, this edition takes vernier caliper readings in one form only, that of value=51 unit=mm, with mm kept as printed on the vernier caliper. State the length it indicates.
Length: value=5.0 unit=mm
